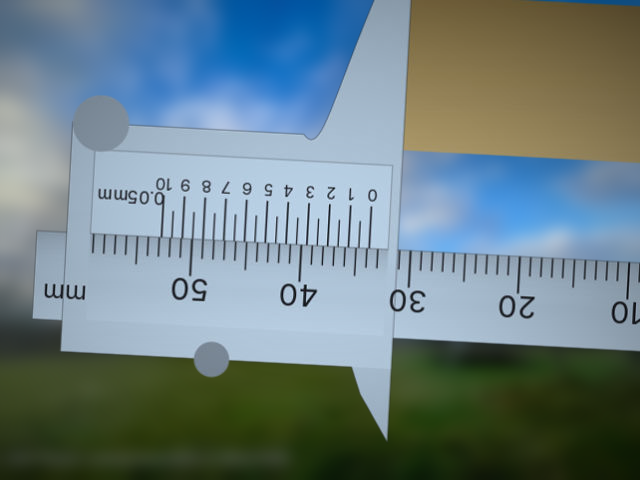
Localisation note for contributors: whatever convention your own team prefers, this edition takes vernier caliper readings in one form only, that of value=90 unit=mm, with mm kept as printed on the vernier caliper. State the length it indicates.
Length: value=33.8 unit=mm
